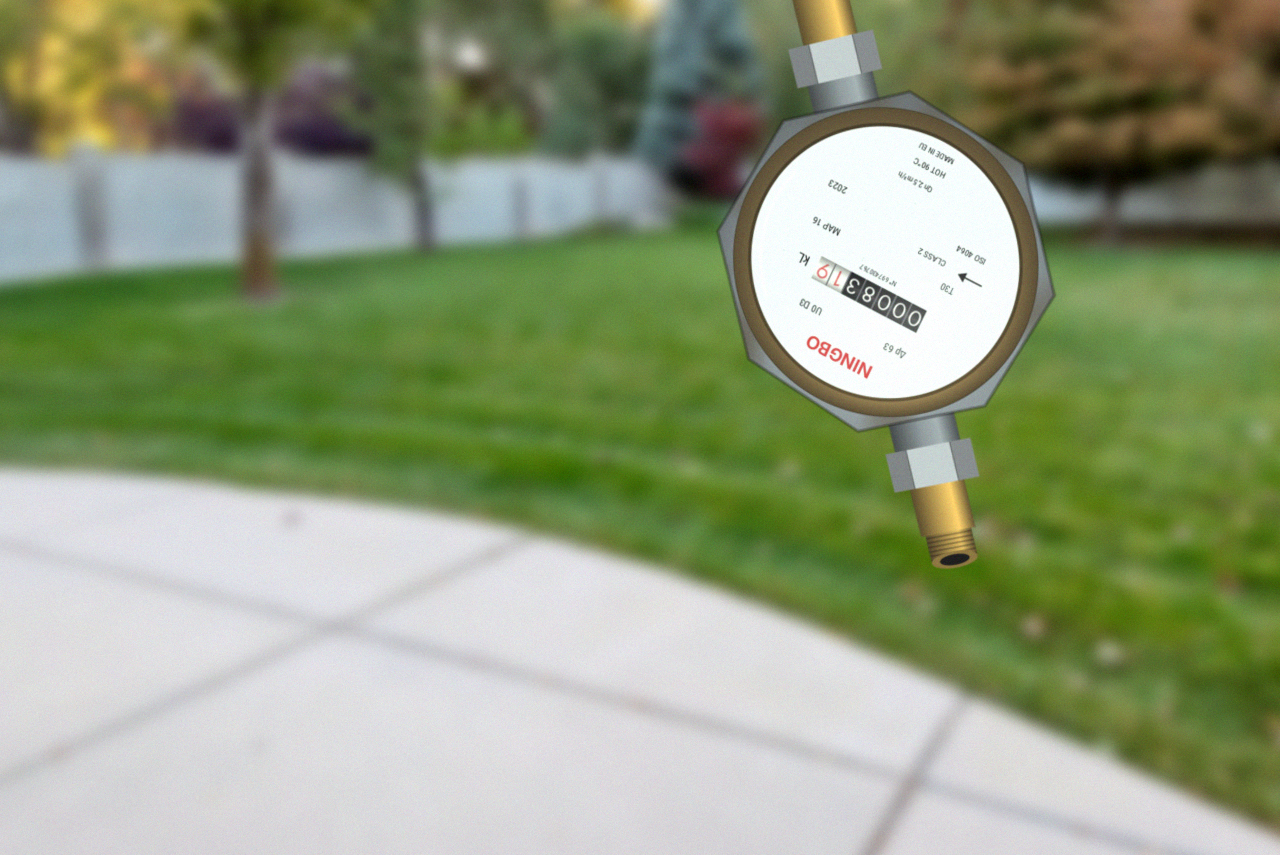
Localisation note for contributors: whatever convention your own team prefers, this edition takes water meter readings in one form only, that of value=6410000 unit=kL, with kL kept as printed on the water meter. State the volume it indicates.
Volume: value=83.19 unit=kL
